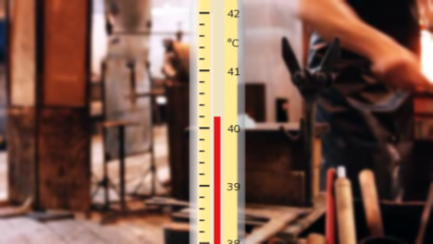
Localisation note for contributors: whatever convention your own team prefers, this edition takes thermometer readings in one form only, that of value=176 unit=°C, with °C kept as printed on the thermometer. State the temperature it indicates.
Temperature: value=40.2 unit=°C
